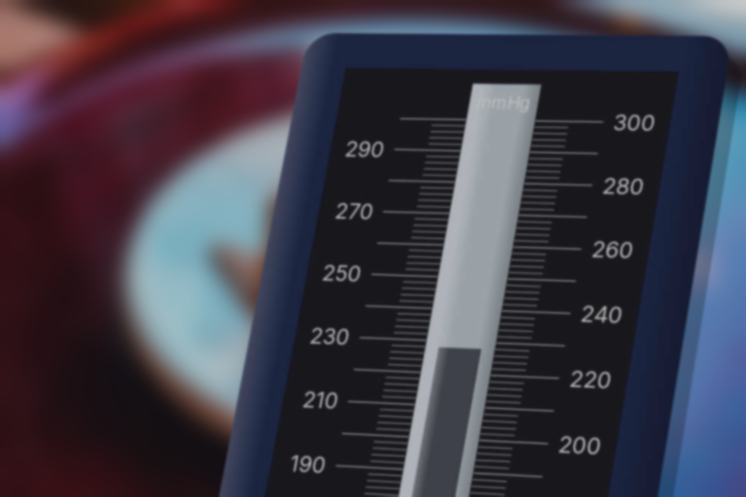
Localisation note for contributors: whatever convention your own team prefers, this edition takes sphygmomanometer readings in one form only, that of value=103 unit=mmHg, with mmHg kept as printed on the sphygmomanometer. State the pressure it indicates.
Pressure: value=228 unit=mmHg
